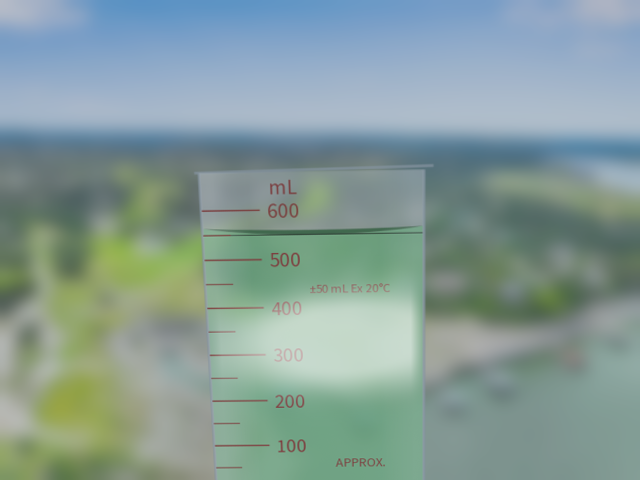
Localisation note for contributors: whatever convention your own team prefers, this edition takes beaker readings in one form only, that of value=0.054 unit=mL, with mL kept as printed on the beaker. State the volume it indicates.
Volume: value=550 unit=mL
